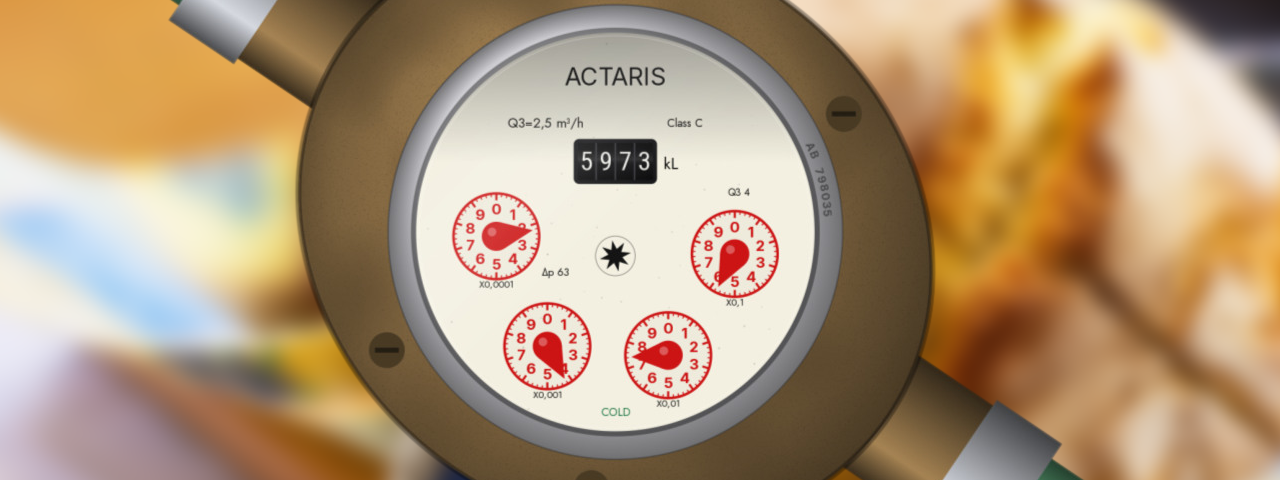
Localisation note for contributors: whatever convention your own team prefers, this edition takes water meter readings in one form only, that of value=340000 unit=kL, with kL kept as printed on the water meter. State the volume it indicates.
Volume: value=5973.5742 unit=kL
